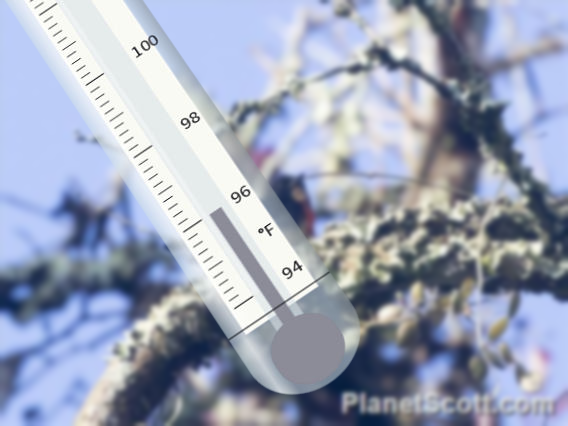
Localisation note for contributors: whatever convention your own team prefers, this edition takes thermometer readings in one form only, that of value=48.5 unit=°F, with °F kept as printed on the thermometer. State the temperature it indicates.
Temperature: value=96 unit=°F
